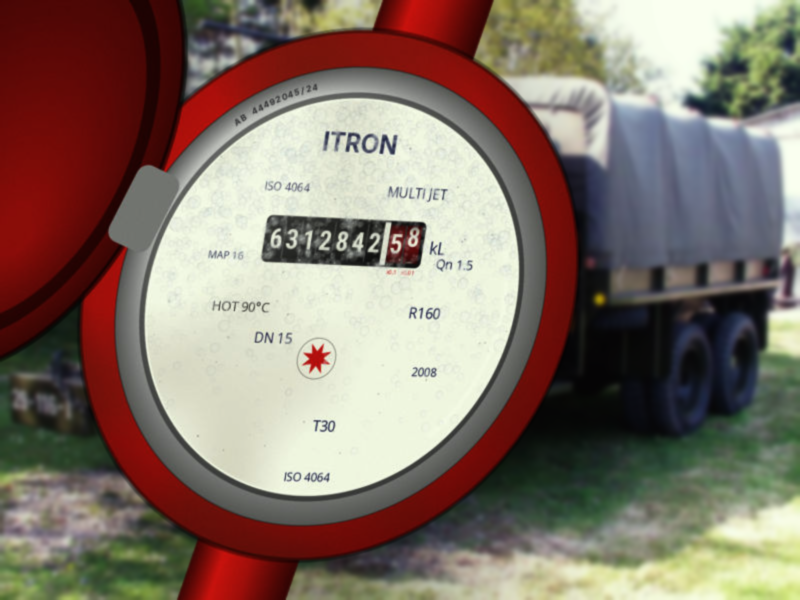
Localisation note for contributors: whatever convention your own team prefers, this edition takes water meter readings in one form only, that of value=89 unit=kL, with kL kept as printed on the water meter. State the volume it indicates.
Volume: value=6312842.58 unit=kL
